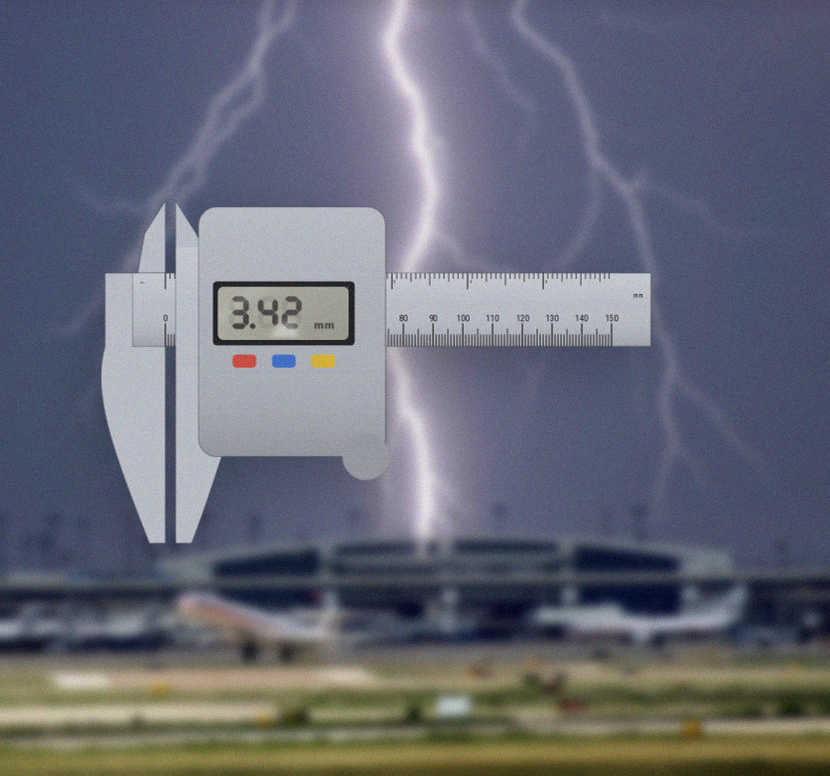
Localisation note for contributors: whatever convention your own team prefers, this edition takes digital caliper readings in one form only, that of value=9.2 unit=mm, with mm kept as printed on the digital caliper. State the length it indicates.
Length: value=3.42 unit=mm
